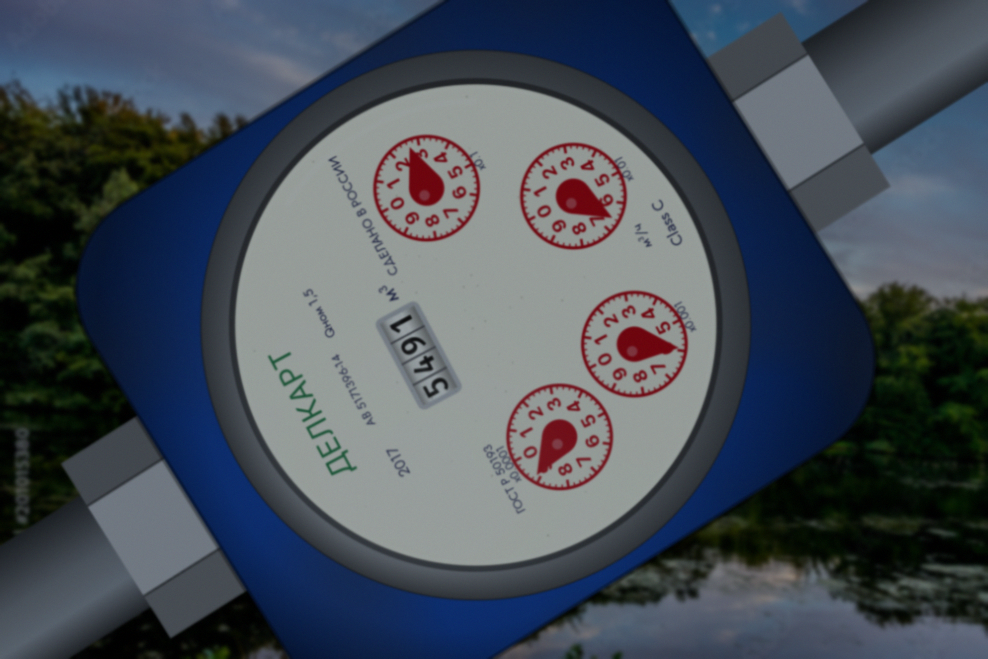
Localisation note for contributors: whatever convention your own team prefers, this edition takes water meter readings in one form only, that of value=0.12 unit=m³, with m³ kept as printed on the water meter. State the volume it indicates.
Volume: value=5491.2659 unit=m³
